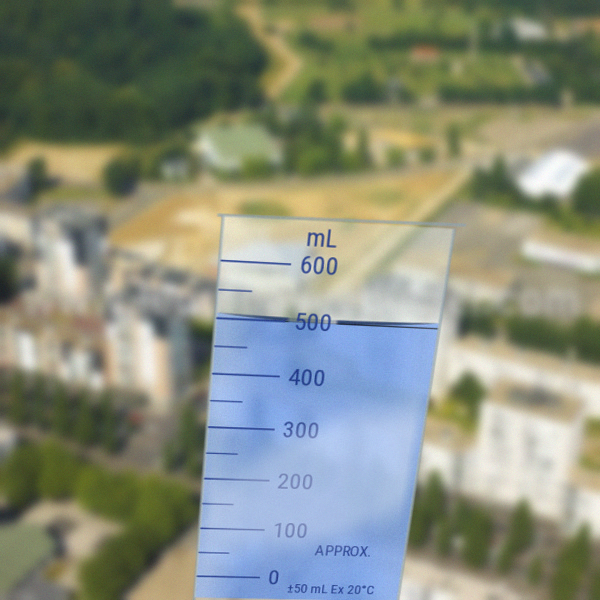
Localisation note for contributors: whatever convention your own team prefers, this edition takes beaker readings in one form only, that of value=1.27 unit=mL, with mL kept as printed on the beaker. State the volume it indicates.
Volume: value=500 unit=mL
